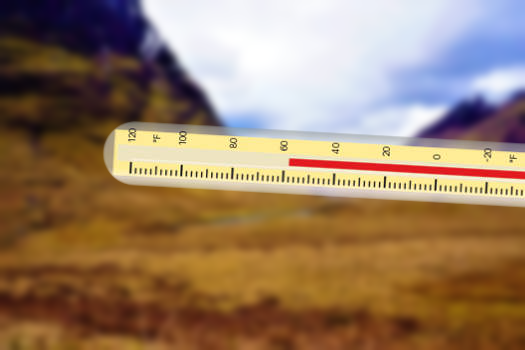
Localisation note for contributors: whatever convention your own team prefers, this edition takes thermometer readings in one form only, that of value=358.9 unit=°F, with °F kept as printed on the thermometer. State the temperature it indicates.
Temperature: value=58 unit=°F
